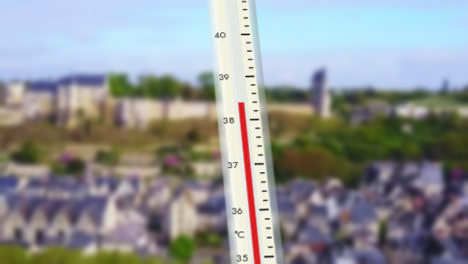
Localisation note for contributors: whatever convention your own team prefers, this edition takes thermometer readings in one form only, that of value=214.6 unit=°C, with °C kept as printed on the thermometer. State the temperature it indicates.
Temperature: value=38.4 unit=°C
